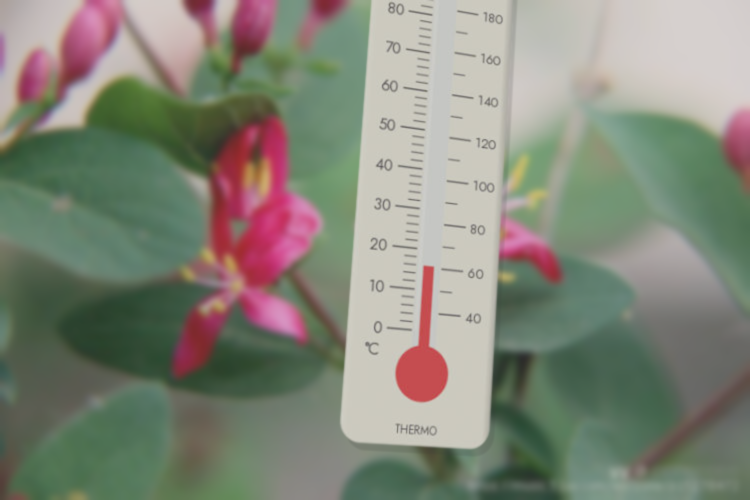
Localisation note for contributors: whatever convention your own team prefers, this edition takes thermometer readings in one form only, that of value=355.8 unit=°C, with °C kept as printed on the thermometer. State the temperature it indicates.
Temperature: value=16 unit=°C
